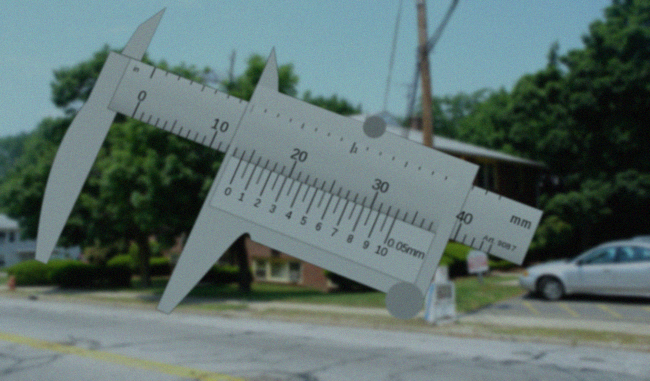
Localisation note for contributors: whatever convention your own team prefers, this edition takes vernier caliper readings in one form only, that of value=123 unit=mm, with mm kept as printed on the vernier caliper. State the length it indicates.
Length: value=14.0 unit=mm
